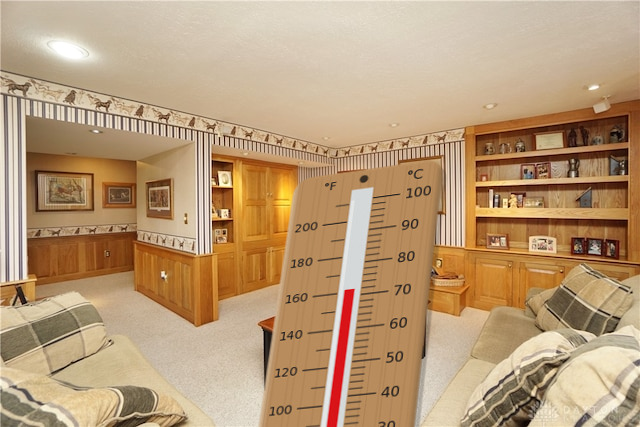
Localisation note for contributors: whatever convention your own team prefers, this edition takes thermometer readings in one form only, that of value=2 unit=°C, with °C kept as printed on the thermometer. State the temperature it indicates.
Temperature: value=72 unit=°C
